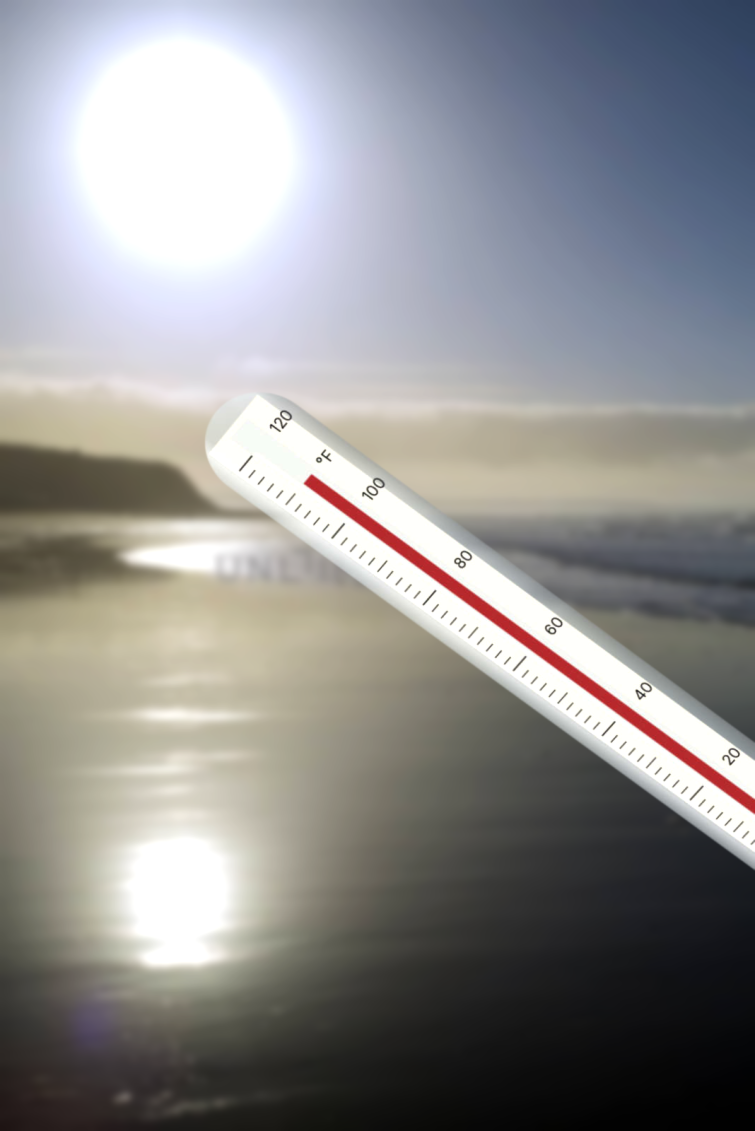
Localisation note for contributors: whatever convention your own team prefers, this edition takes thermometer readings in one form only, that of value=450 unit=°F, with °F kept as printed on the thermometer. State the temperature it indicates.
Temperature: value=110 unit=°F
